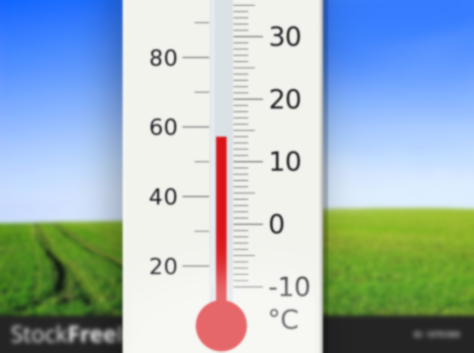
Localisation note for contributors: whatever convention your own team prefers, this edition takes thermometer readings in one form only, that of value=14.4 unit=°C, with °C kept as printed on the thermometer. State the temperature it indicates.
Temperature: value=14 unit=°C
